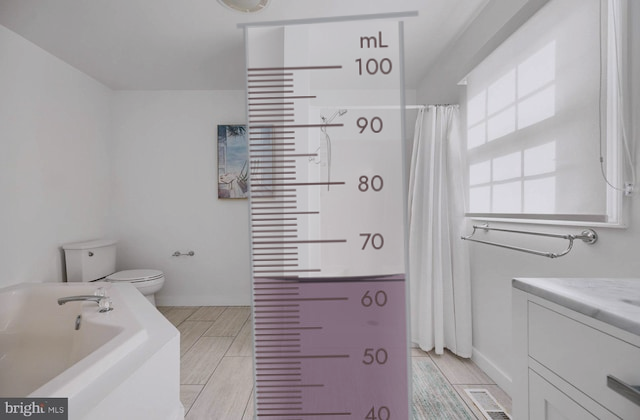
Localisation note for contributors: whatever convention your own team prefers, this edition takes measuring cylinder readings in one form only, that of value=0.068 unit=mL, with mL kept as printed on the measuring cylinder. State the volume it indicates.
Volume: value=63 unit=mL
